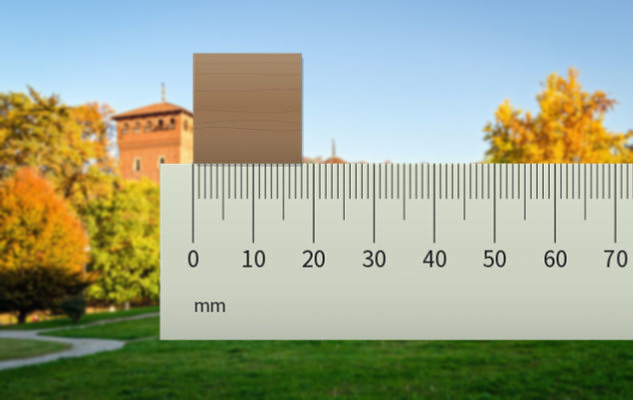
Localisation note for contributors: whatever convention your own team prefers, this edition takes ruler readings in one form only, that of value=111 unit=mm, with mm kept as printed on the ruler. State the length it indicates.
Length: value=18 unit=mm
